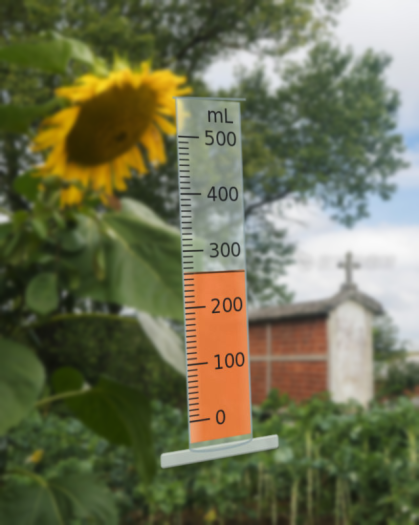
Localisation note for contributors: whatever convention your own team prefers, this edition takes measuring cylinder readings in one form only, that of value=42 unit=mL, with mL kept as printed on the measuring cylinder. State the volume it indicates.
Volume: value=260 unit=mL
